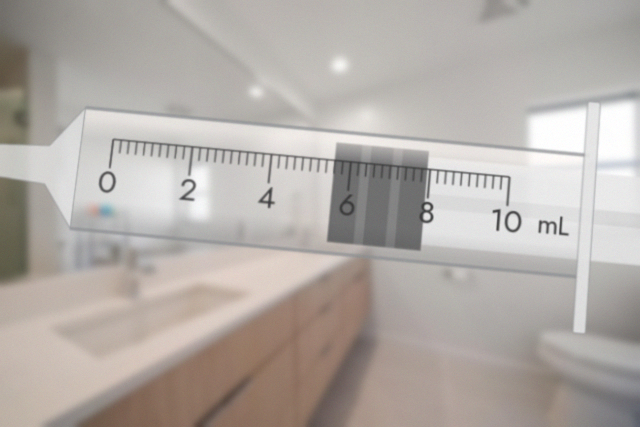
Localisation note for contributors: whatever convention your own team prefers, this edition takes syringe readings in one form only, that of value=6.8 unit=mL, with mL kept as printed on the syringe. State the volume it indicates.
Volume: value=5.6 unit=mL
